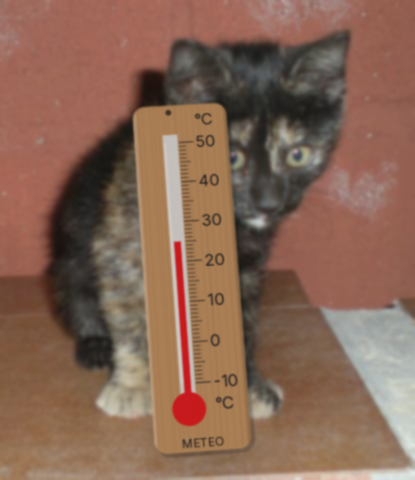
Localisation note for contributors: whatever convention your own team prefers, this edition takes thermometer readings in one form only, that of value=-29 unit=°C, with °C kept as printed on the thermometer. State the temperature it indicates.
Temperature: value=25 unit=°C
